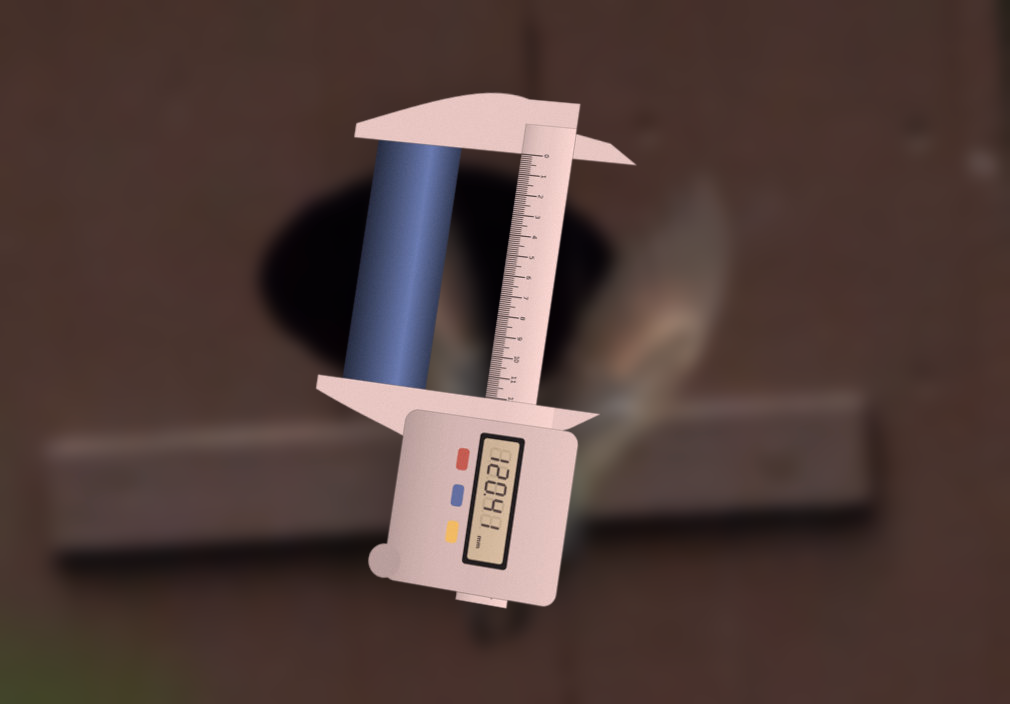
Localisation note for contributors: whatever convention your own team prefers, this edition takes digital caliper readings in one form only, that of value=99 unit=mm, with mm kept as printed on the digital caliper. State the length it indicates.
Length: value=120.41 unit=mm
